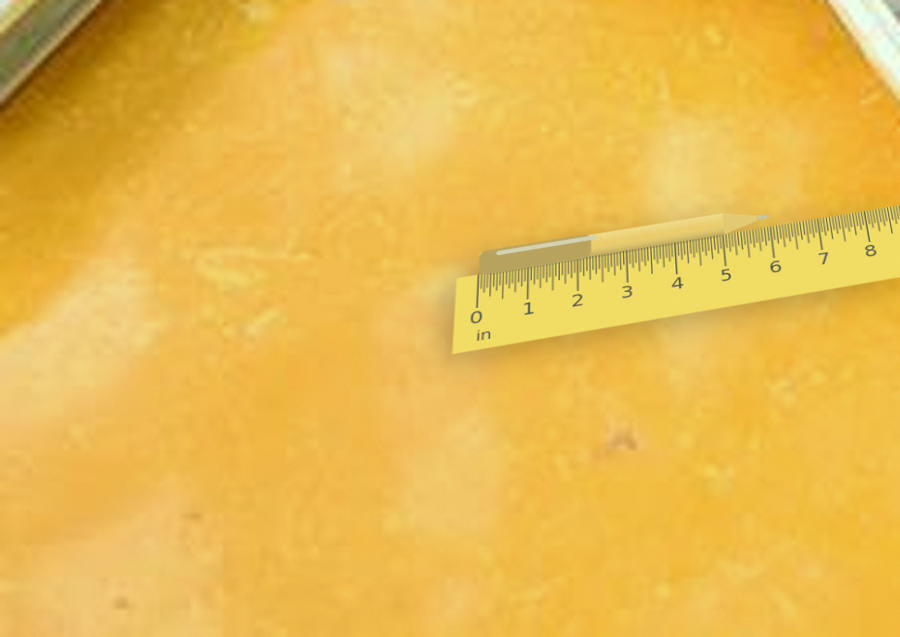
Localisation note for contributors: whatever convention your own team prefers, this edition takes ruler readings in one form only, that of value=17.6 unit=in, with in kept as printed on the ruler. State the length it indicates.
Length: value=6 unit=in
